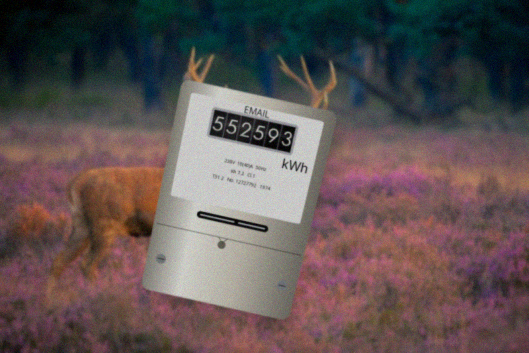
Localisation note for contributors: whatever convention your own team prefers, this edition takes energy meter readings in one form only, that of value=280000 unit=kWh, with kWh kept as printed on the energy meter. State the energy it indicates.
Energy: value=552593 unit=kWh
